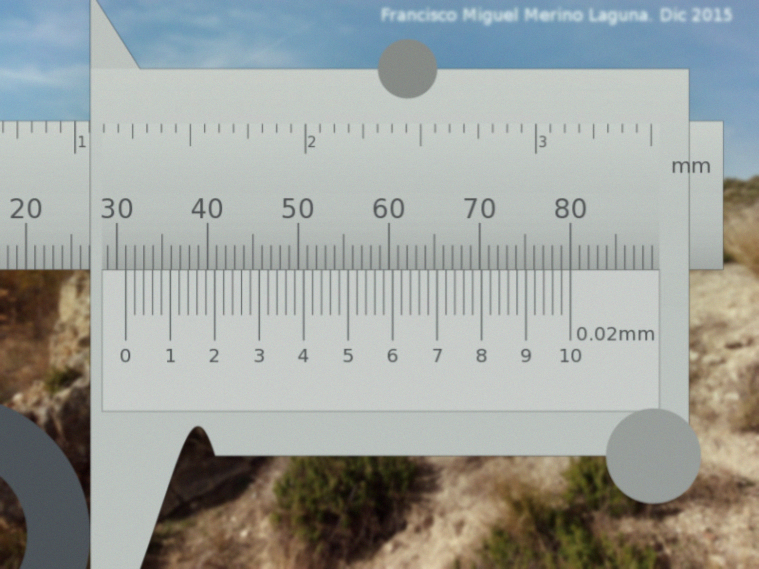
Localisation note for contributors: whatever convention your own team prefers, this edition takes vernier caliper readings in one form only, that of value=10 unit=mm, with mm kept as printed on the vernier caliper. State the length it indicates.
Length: value=31.0 unit=mm
